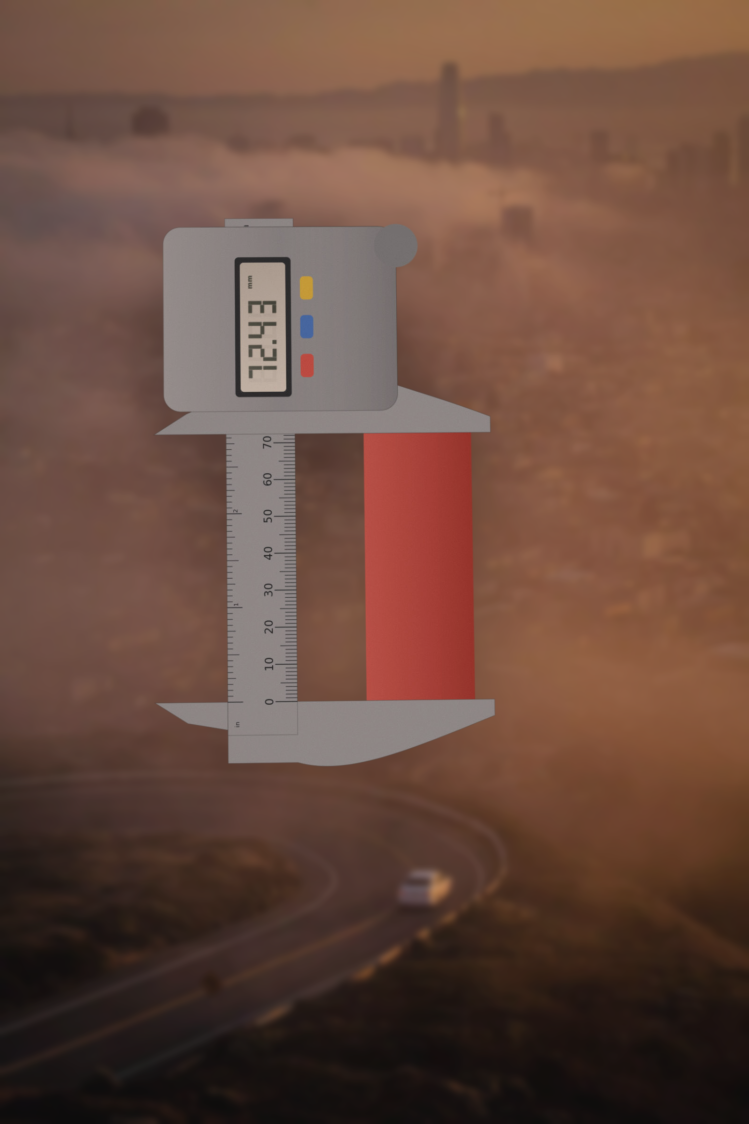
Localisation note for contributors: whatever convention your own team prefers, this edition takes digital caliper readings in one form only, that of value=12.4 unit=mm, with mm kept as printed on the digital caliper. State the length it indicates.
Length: value=72.43 unit=mm
